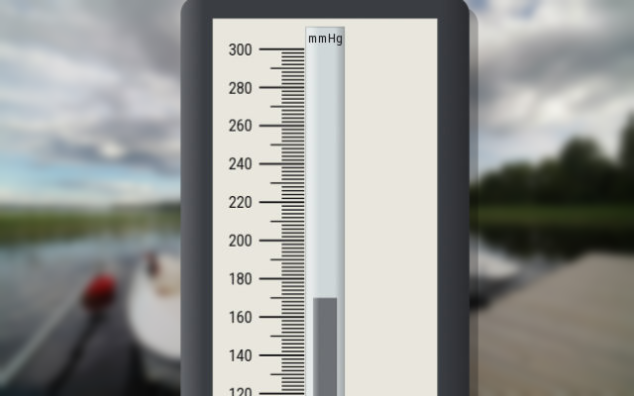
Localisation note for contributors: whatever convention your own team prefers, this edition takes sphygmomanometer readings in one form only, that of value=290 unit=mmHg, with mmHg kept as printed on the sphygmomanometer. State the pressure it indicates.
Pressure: value=170 unit=mmHg
